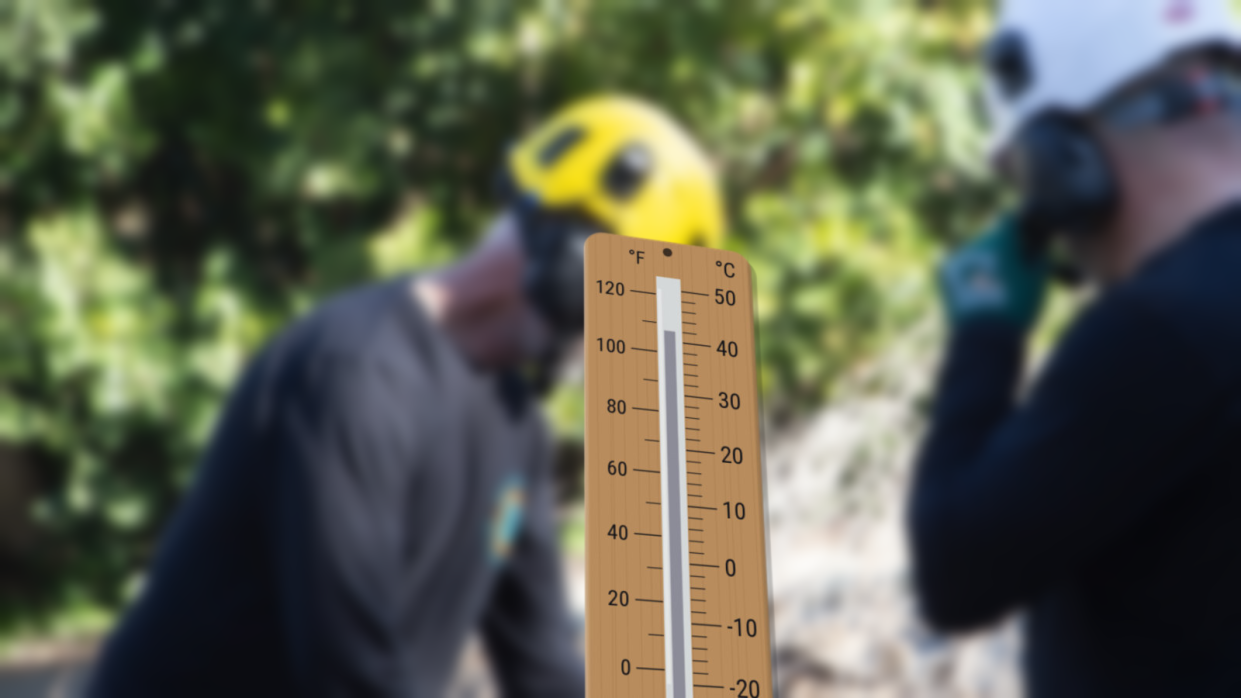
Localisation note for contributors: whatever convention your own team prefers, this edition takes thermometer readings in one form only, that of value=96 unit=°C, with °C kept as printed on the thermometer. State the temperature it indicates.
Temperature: value=42 unit=°C
